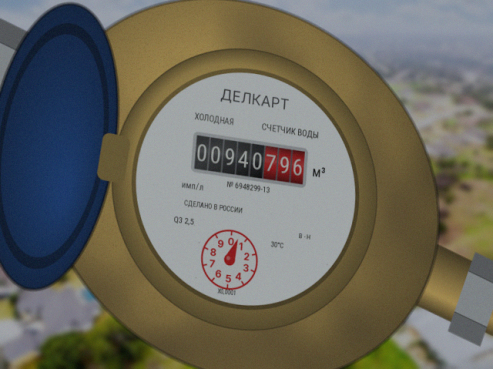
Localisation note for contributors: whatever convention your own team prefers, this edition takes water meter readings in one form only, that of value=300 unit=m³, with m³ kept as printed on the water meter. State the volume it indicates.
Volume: value=940.7960 unit=m³
